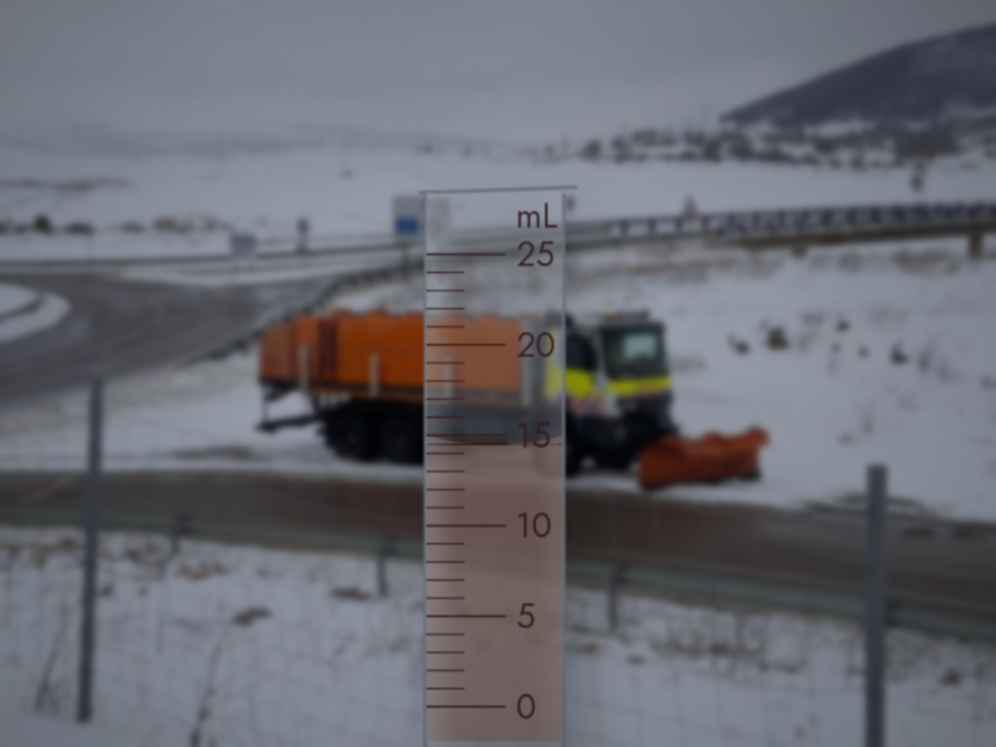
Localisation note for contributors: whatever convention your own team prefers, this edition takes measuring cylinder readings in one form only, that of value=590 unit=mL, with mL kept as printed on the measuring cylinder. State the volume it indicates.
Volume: value=14.5 unit=mL
